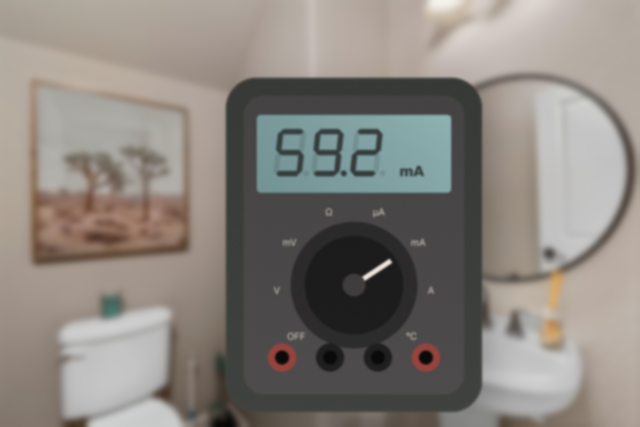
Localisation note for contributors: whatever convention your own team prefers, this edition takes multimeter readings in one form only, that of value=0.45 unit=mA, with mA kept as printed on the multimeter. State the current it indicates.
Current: value=59.2 unit=mA
